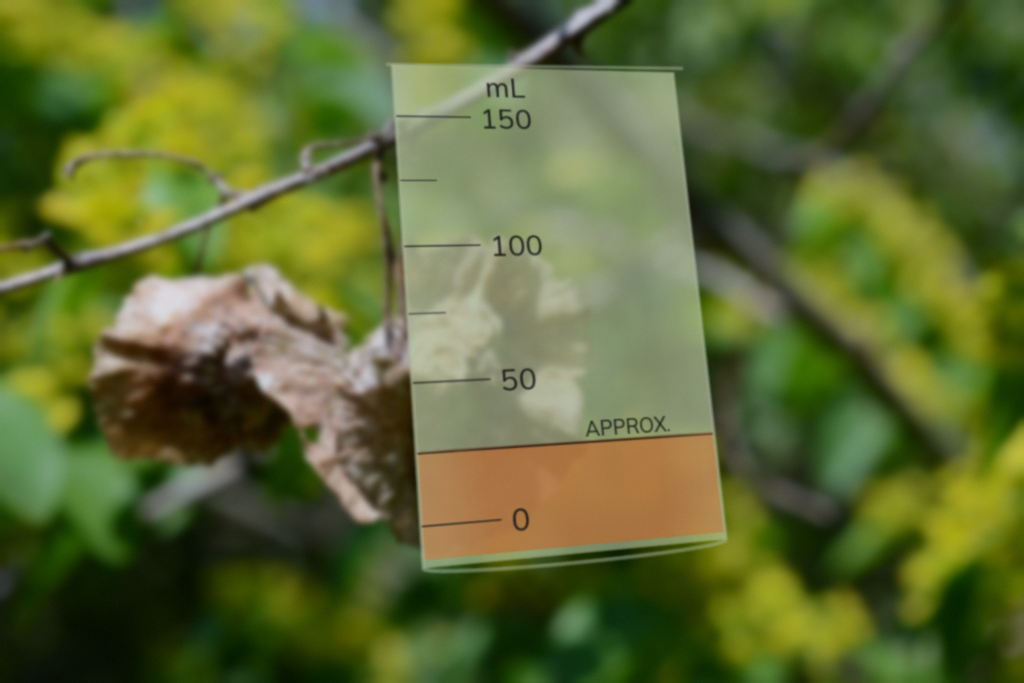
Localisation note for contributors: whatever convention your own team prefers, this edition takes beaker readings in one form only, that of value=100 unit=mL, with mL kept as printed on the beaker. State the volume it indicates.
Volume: value=25 unit=mL
